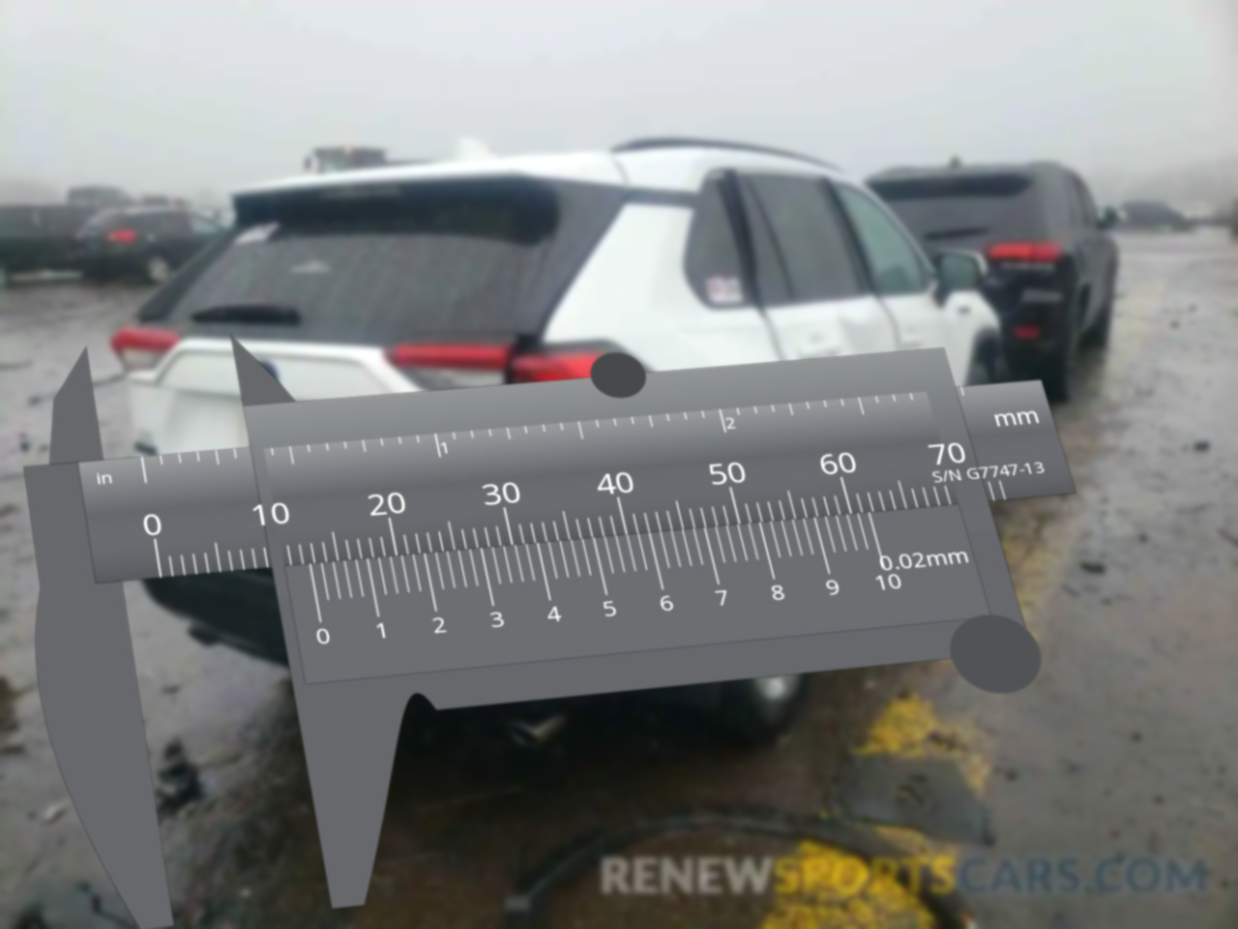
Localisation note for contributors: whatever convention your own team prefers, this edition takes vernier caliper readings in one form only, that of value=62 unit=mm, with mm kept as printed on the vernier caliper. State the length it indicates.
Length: value=12.6 unit=mm
